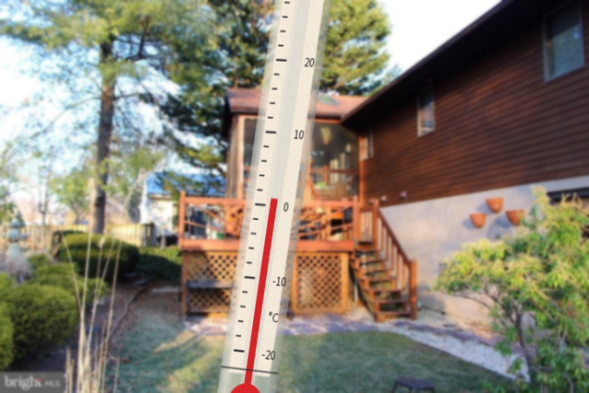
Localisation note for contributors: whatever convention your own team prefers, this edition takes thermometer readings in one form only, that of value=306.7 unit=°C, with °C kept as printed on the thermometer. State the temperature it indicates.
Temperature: value=1 unit=°C
